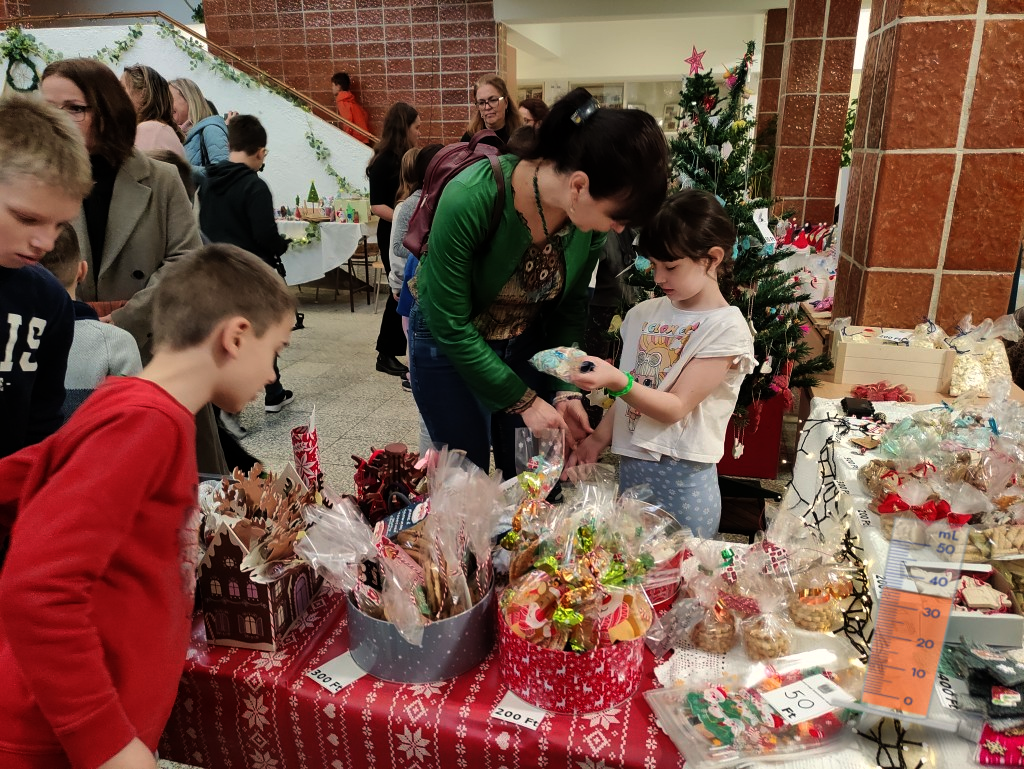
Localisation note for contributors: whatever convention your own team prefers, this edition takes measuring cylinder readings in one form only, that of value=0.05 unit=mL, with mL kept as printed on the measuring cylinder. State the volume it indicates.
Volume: value=35 unit=mL
